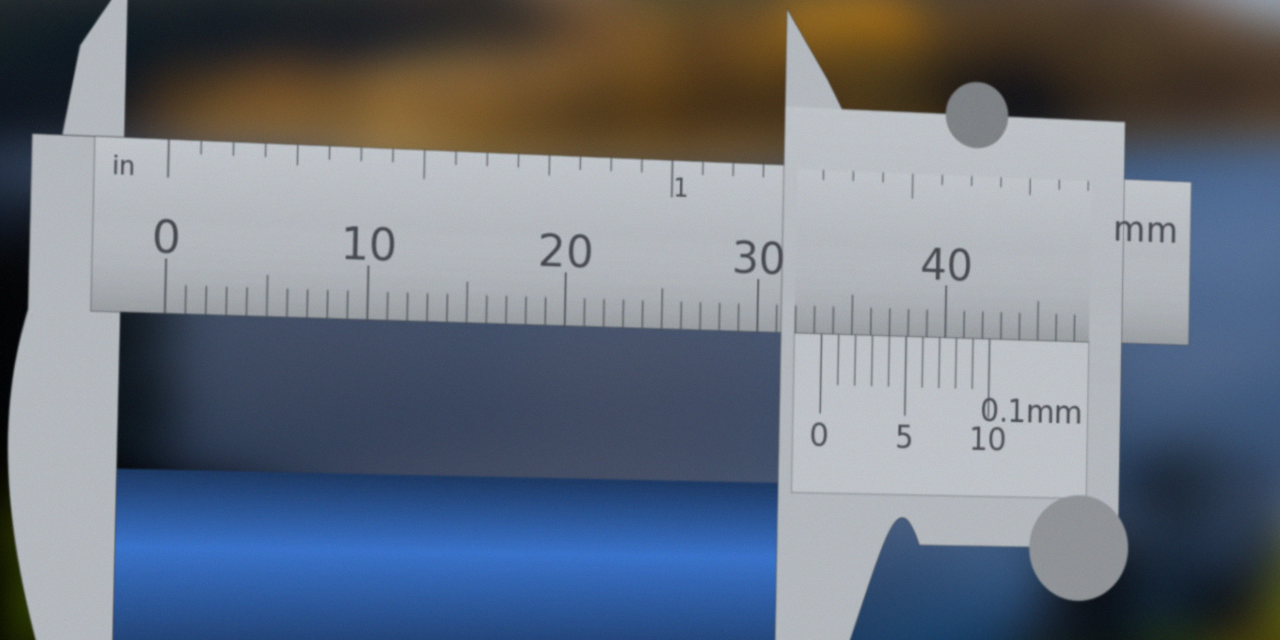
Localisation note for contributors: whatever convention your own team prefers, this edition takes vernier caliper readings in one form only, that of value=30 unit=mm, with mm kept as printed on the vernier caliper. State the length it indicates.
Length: value=33.4 unit=mm
